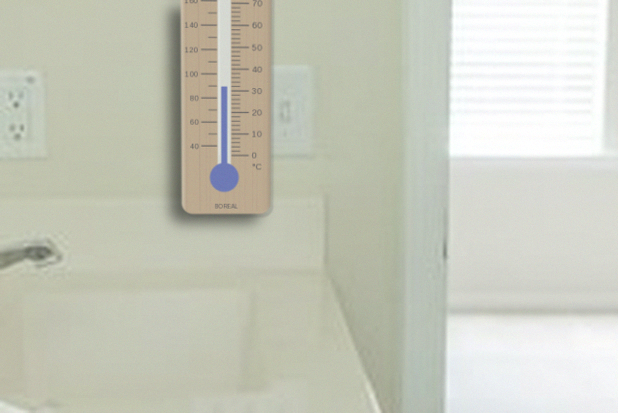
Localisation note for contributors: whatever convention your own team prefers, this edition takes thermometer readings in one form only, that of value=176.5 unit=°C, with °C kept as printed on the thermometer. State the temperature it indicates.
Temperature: value=32 unit=°C
